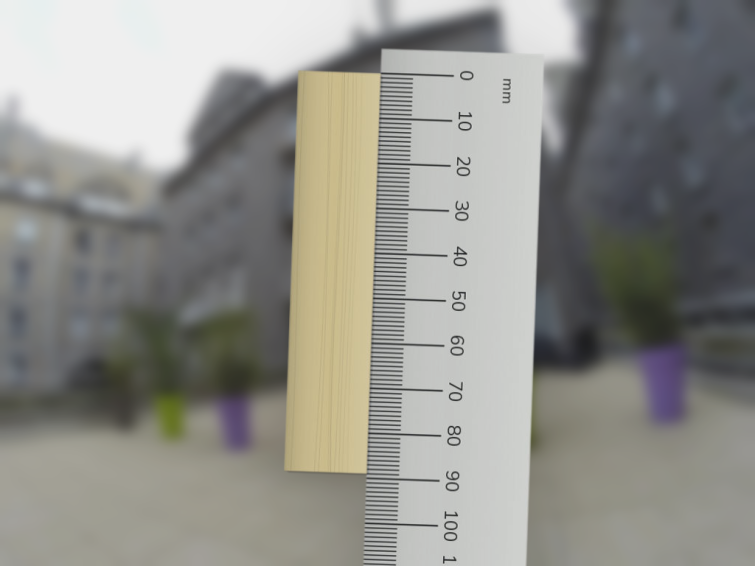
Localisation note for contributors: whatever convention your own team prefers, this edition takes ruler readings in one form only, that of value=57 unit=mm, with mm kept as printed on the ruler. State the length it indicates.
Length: value=89 unit=mm
